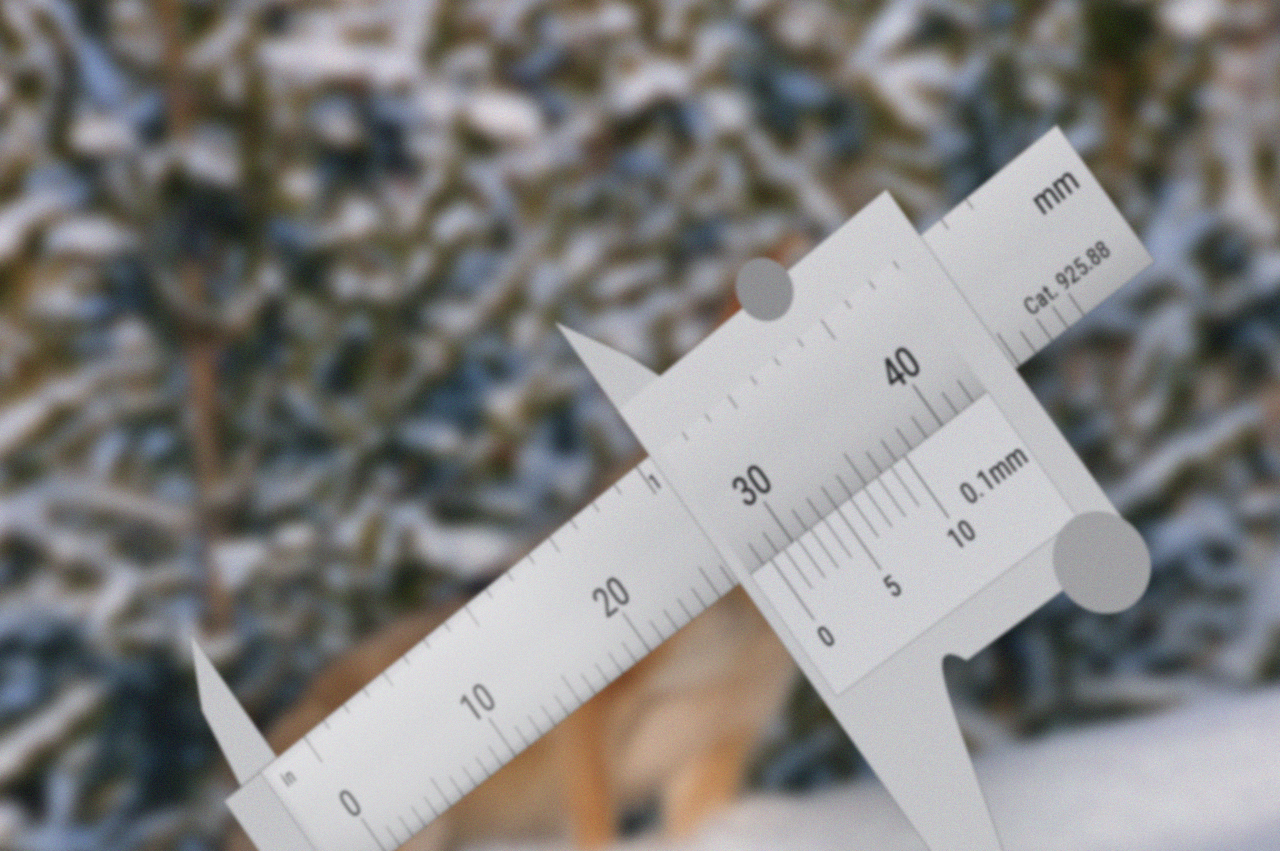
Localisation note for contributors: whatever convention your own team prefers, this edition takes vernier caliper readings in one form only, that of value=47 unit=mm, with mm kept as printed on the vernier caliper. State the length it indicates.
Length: value=28.5 unit=mm
